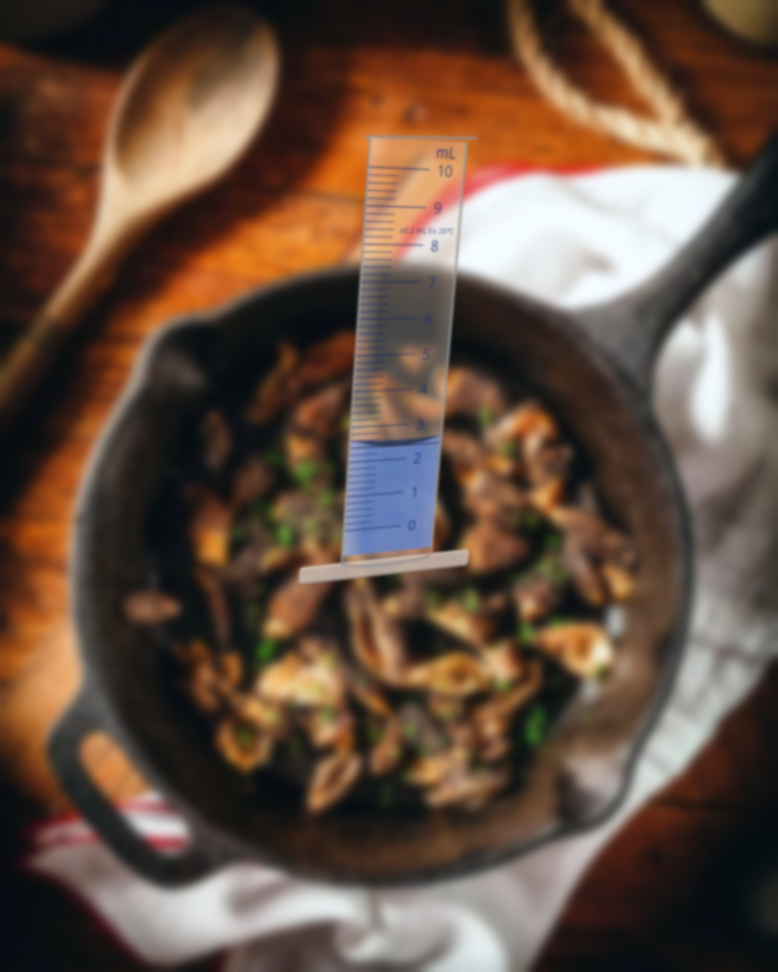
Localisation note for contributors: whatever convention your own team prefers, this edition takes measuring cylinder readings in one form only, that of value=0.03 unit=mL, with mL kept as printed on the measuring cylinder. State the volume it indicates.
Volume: value=2.4 unit=mL
